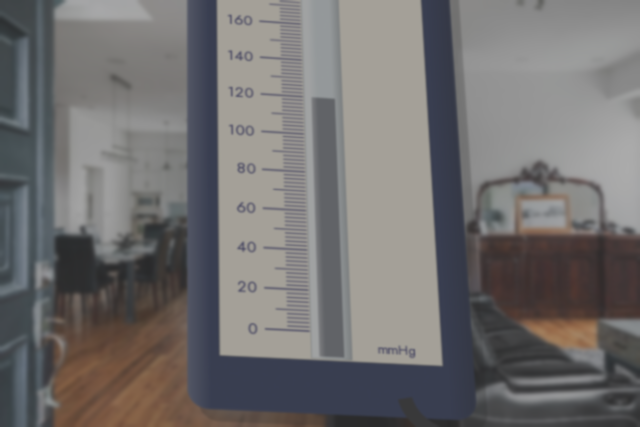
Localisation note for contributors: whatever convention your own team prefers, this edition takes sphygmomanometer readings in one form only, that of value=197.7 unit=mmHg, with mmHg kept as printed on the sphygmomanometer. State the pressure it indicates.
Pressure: value=120 unit=mmHg
